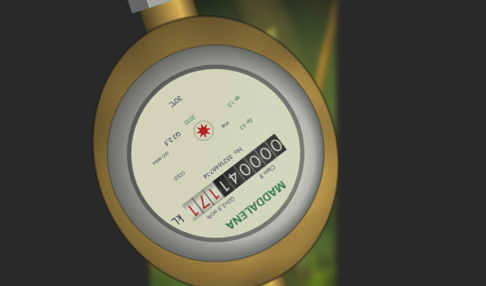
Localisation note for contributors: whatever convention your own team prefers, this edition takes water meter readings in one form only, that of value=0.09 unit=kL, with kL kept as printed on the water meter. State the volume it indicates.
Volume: value=41.171 unit=kL
